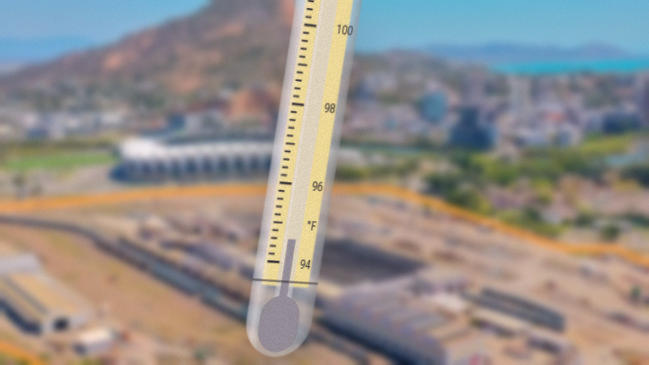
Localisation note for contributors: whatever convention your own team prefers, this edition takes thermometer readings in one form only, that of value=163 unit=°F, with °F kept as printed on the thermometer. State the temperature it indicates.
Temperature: value=94.6 unit=°F
